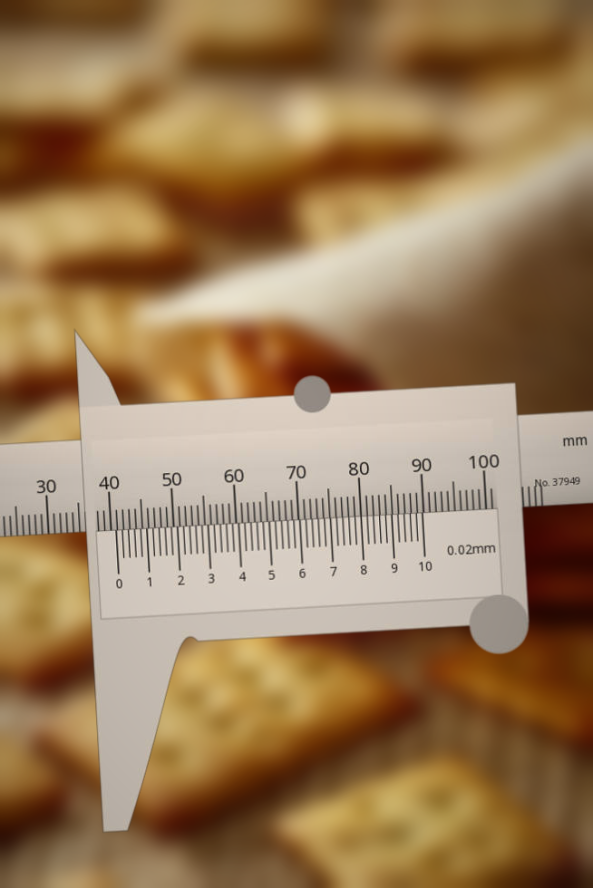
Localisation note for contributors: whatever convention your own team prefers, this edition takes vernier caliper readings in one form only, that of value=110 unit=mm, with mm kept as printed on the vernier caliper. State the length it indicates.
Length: value=40.8 unit=mm
